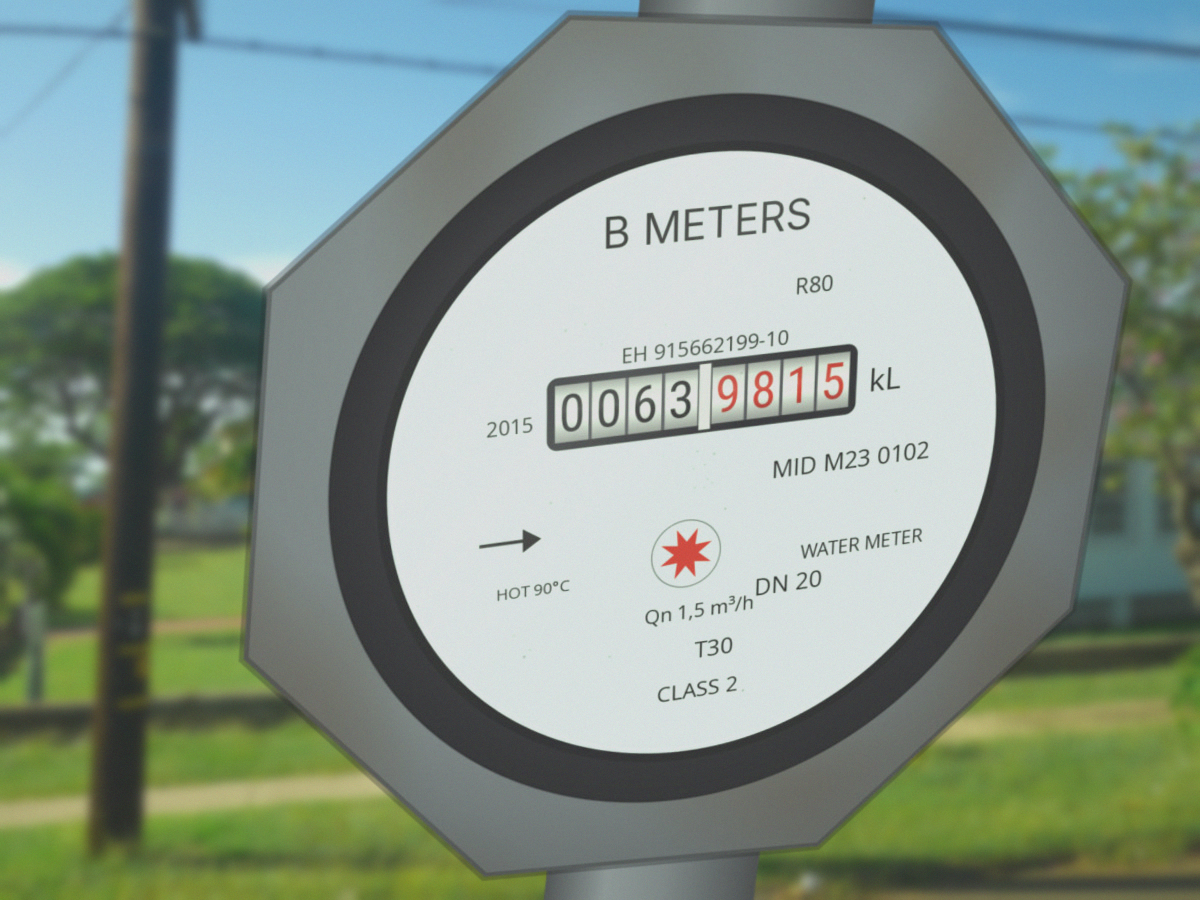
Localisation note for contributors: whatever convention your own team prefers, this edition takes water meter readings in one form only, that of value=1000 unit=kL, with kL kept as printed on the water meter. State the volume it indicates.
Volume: value=63.9815 unit=kL
